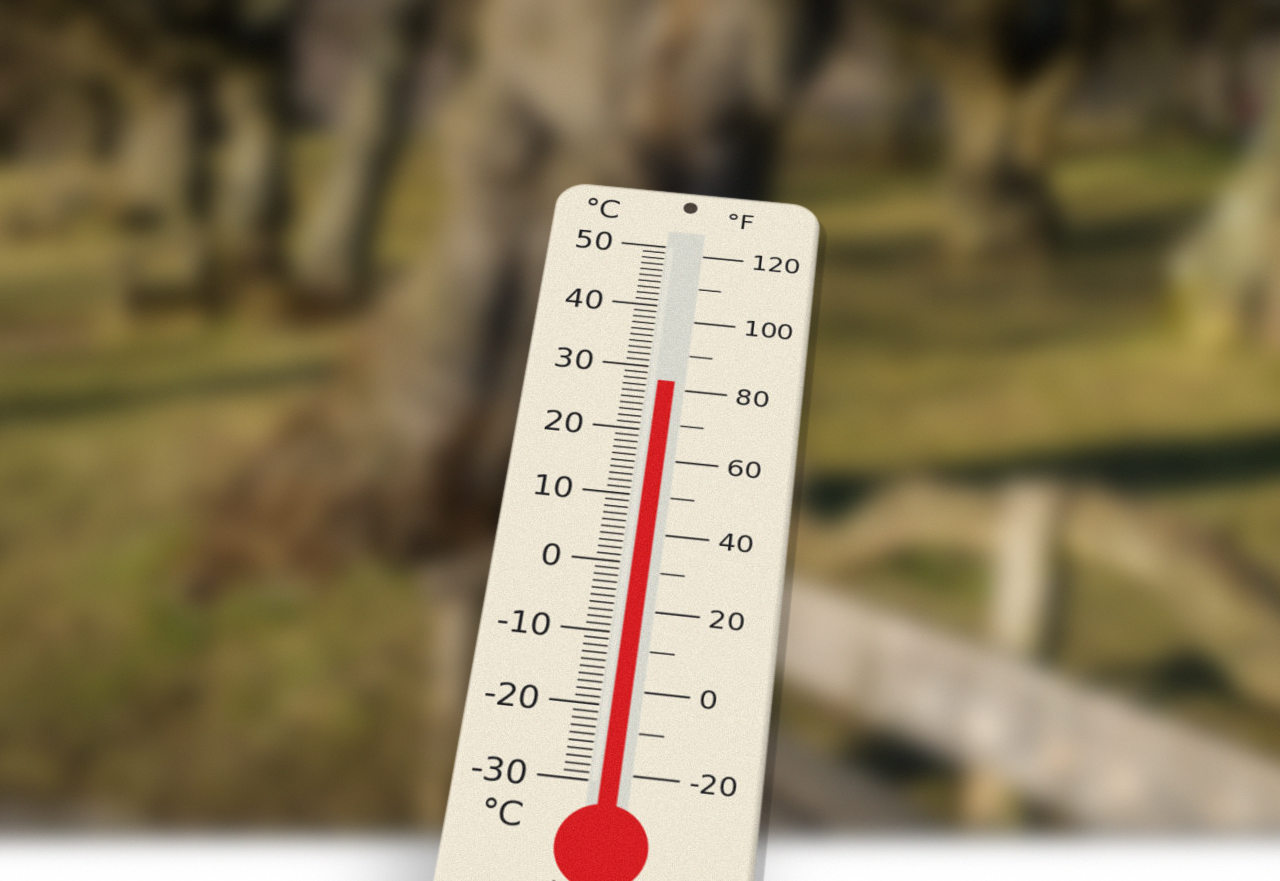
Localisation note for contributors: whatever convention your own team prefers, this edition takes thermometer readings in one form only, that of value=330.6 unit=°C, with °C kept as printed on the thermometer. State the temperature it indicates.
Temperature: value=28 unit=°C
